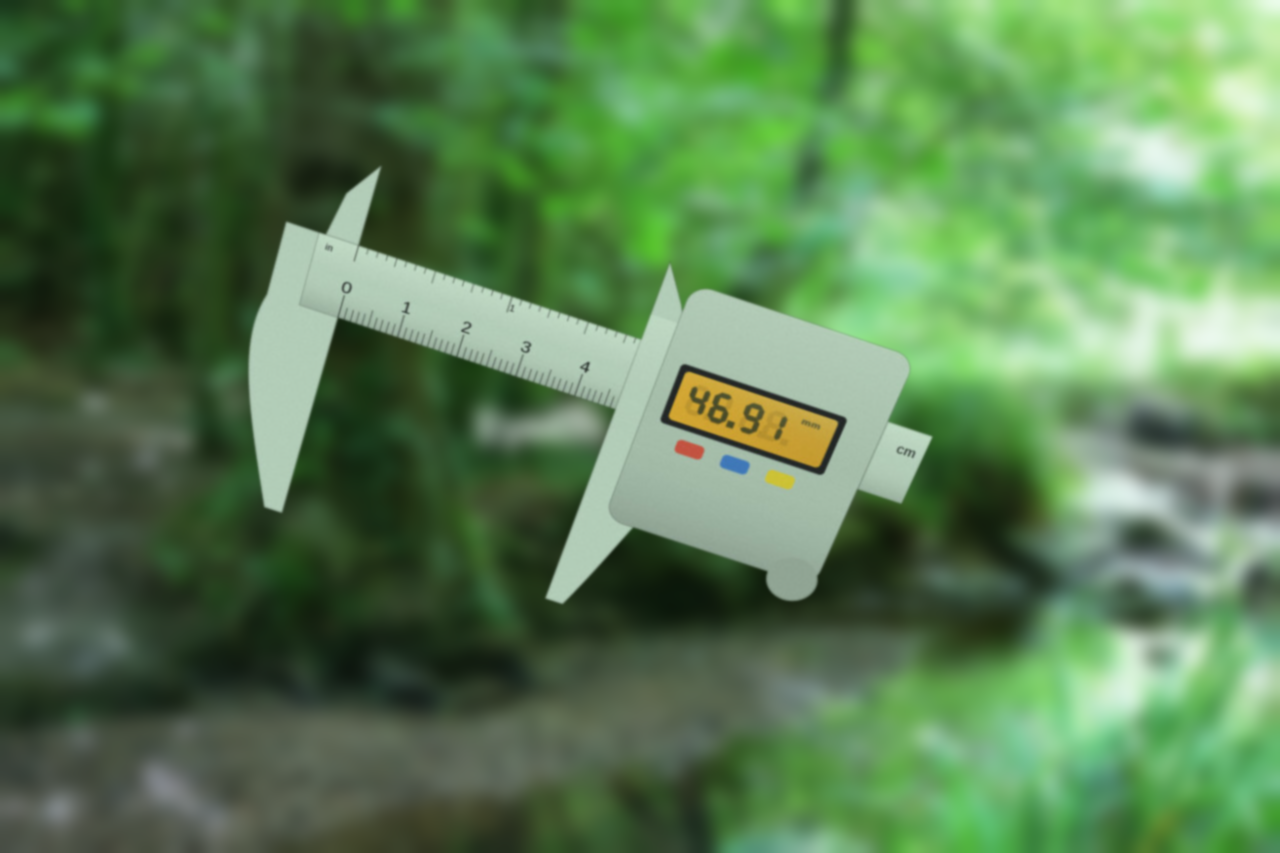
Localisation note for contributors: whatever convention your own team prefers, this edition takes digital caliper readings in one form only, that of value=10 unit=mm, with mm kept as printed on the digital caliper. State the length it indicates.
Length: value=46.91 unit=mm
